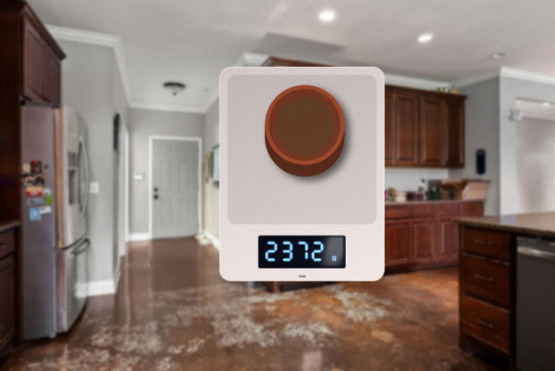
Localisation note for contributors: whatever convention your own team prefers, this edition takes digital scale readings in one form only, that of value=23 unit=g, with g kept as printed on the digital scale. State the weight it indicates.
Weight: value=2372 unit=g
